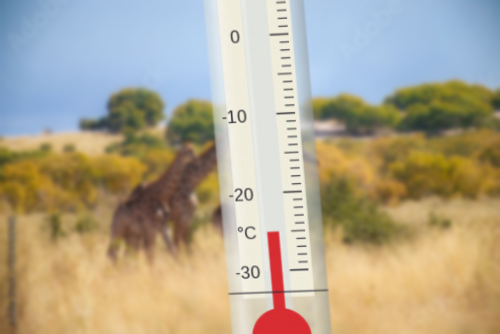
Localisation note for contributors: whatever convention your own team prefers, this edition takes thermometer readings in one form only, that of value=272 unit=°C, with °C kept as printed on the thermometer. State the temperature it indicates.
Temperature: value=-25 unit=°C
